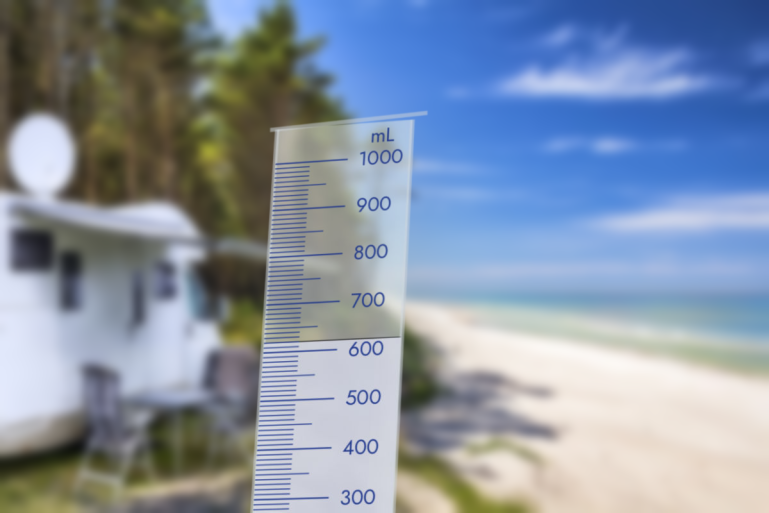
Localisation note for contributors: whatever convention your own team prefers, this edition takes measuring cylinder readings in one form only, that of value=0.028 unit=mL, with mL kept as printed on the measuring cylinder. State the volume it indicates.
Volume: value=620 unit=mL
